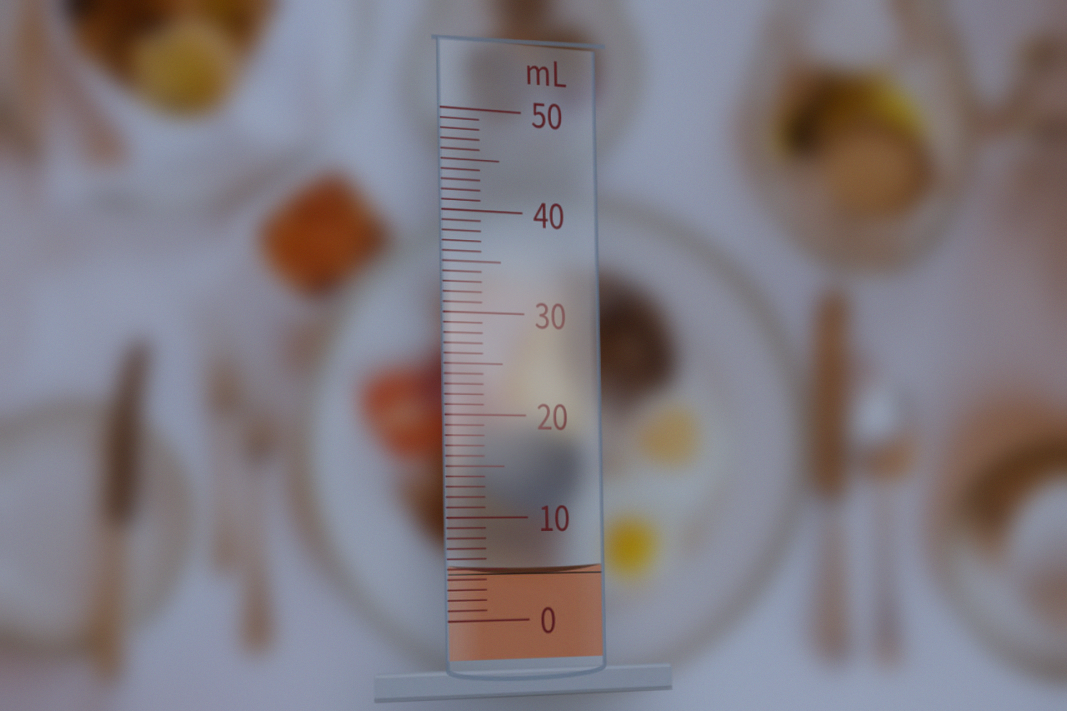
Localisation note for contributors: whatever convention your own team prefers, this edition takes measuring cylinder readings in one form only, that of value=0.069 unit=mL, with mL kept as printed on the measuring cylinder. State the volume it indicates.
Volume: value=4.5 unit=mL
